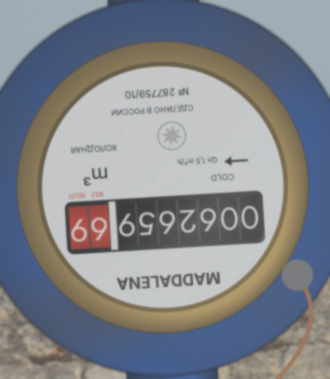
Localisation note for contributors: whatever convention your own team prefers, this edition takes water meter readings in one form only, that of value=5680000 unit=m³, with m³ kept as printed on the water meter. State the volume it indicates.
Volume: value=62659.69 unit=m³
